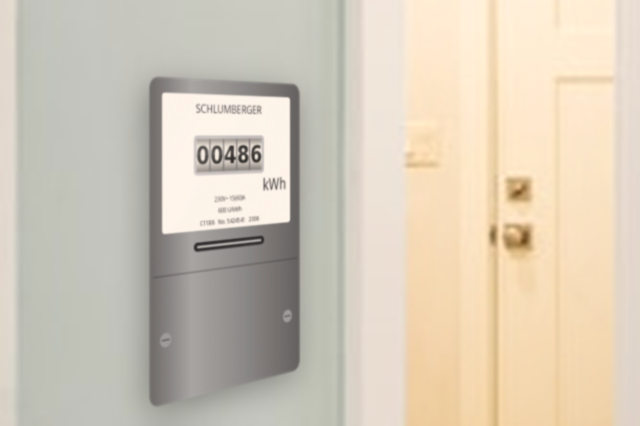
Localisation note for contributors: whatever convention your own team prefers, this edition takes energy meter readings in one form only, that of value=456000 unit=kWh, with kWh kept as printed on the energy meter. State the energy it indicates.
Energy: value=486 unit=kWh
